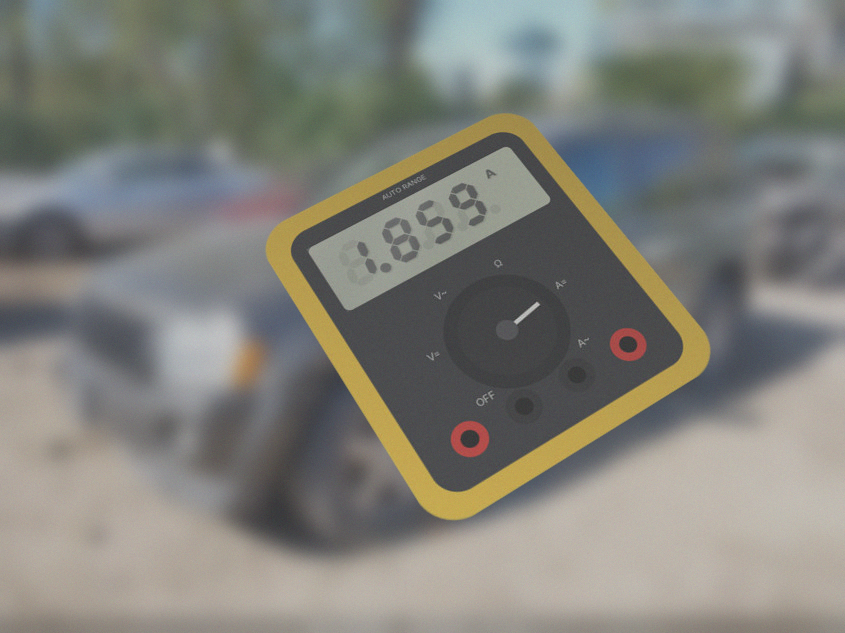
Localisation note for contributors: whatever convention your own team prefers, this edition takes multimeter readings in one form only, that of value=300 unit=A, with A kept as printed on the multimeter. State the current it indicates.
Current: value=1.859 unit=A
